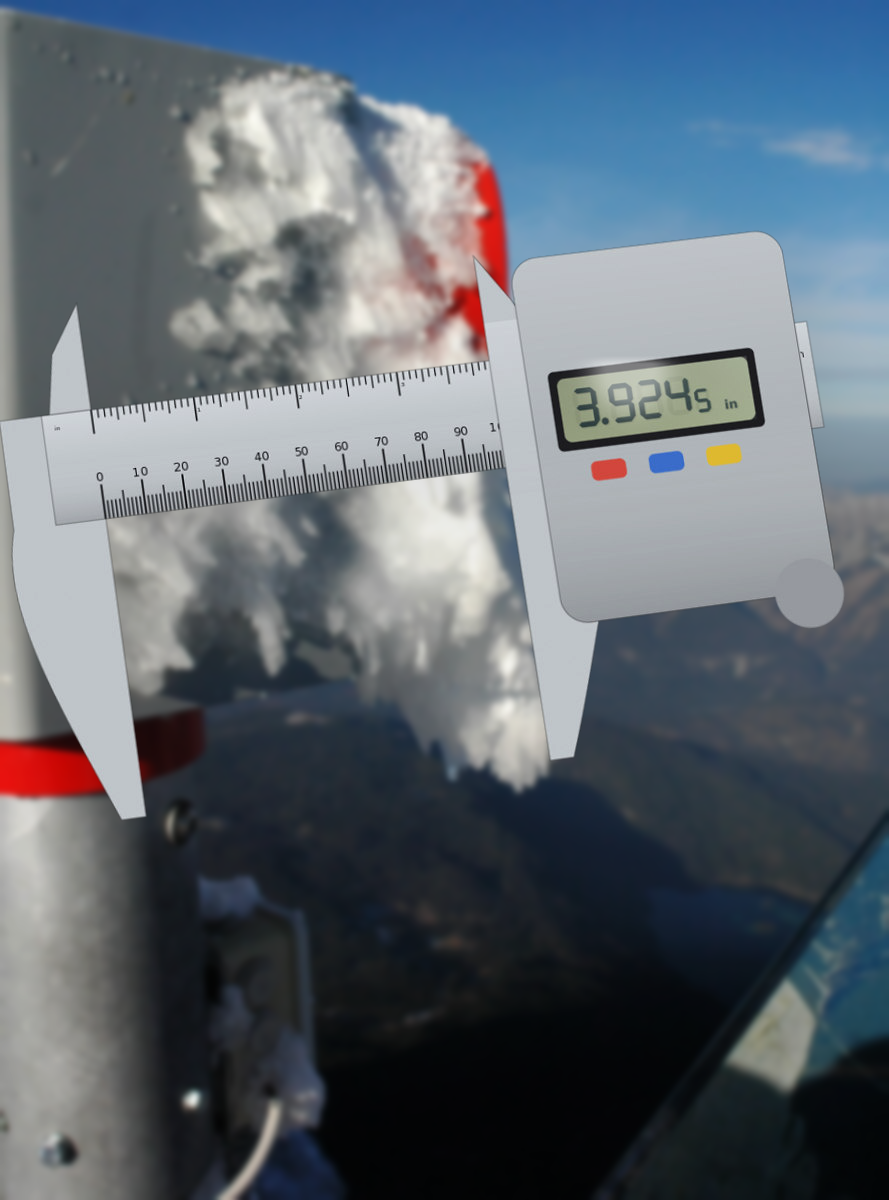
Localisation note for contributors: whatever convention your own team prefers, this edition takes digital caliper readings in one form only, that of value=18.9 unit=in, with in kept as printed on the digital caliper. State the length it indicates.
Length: value=3.9245 unit=in
